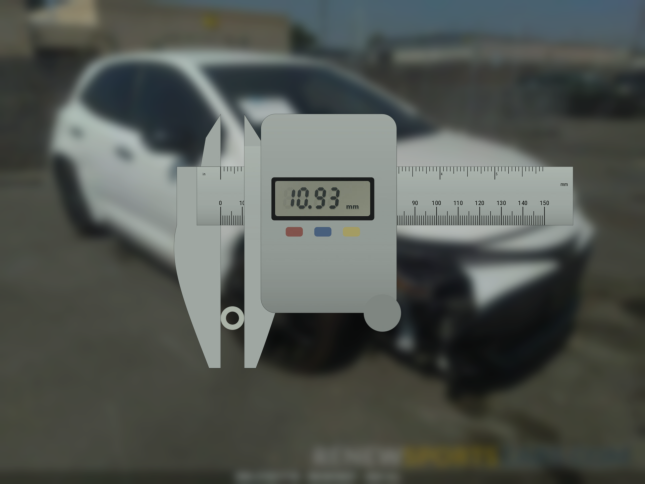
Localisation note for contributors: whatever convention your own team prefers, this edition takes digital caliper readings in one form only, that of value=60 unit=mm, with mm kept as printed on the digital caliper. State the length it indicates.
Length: value=10.93 unit=mm
